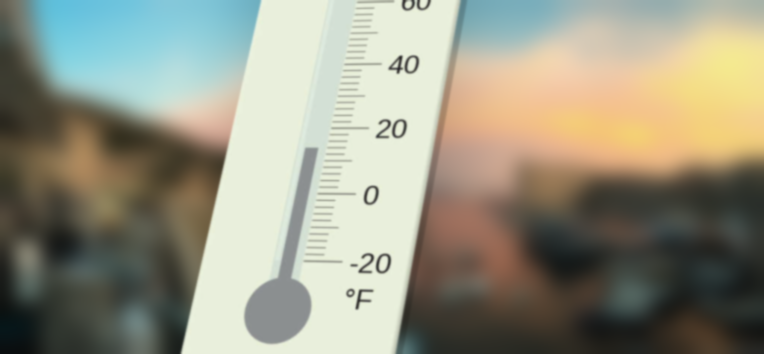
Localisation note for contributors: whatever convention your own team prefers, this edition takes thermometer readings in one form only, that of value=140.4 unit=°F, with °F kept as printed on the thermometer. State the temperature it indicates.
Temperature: value=14 unit=°F
